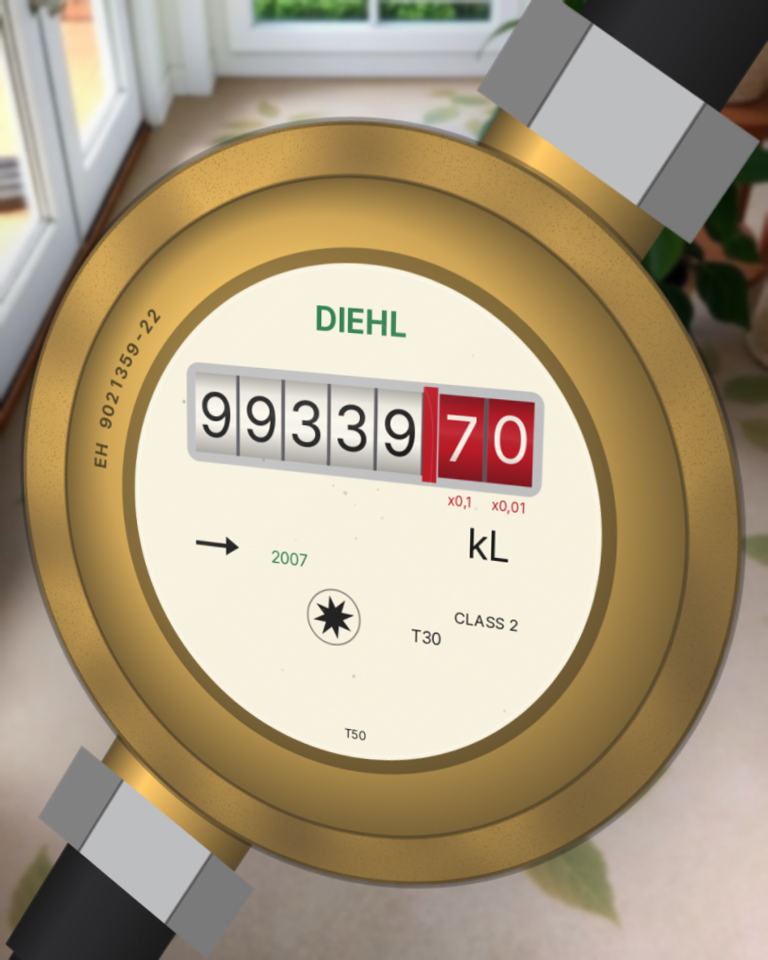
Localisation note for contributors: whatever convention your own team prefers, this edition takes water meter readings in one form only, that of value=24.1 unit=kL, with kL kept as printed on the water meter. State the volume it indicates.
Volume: value=99339.70 unit=kL
